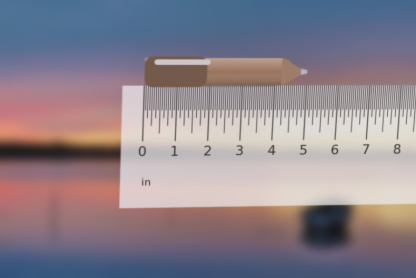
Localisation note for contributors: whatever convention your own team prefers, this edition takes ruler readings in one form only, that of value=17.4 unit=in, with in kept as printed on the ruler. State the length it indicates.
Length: value=5 unit=in
